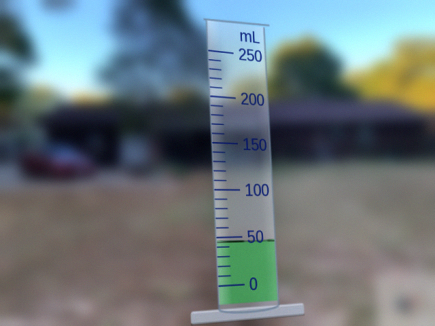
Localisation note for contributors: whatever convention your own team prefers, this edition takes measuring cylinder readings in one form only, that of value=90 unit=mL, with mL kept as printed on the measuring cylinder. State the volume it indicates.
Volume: value=45 unit=mL
